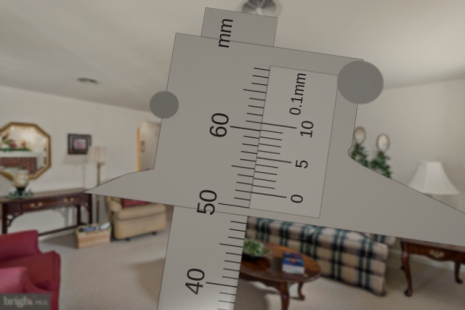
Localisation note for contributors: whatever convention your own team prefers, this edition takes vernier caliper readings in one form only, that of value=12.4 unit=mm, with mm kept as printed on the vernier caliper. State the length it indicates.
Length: value=52.0 unit=mm
